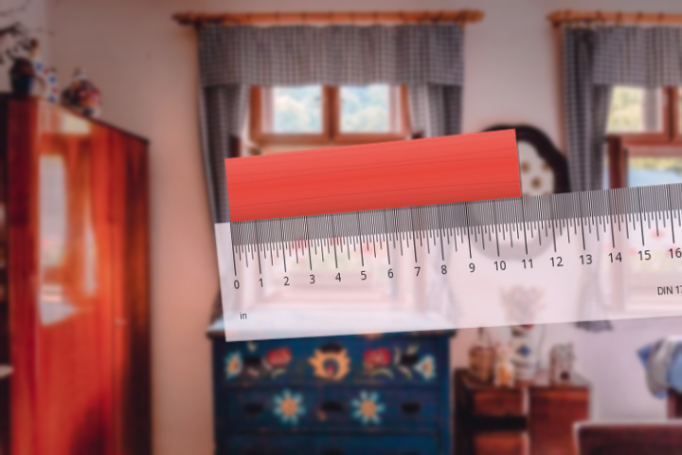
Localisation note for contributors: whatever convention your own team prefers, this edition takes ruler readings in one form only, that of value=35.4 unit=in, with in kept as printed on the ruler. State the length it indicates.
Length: value=11 unit=in
